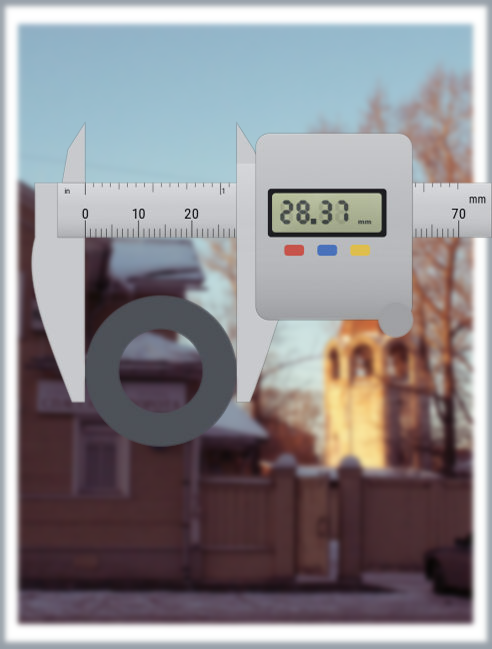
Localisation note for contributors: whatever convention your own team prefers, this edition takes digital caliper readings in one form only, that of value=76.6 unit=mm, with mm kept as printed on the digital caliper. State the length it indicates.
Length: value=28.37 unit=mm
